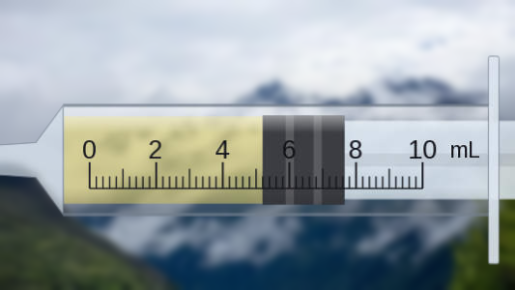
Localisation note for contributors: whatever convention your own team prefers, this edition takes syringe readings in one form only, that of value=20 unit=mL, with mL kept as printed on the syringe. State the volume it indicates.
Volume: value=5.2 unit=mL
